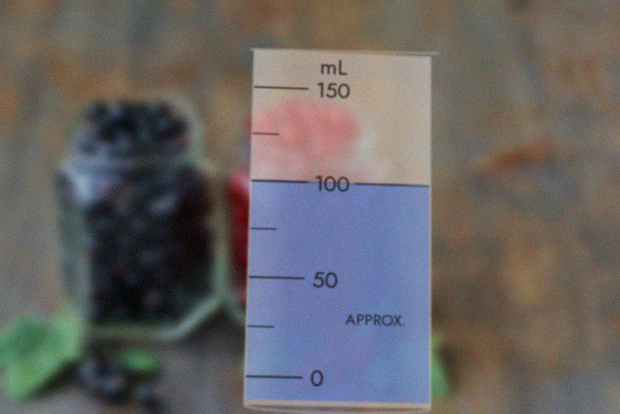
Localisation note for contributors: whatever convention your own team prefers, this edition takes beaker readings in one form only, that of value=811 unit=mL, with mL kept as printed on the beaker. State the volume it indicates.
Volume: value=100 unit=mL
